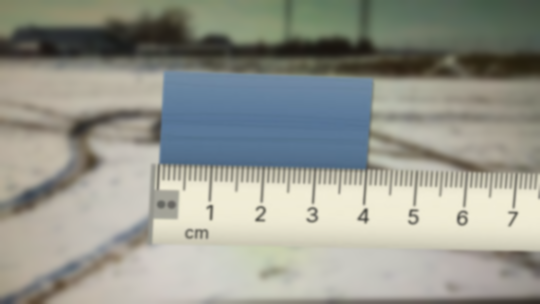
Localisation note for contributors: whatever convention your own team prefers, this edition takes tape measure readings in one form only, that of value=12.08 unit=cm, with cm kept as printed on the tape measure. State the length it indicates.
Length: value=4 unit=cm
